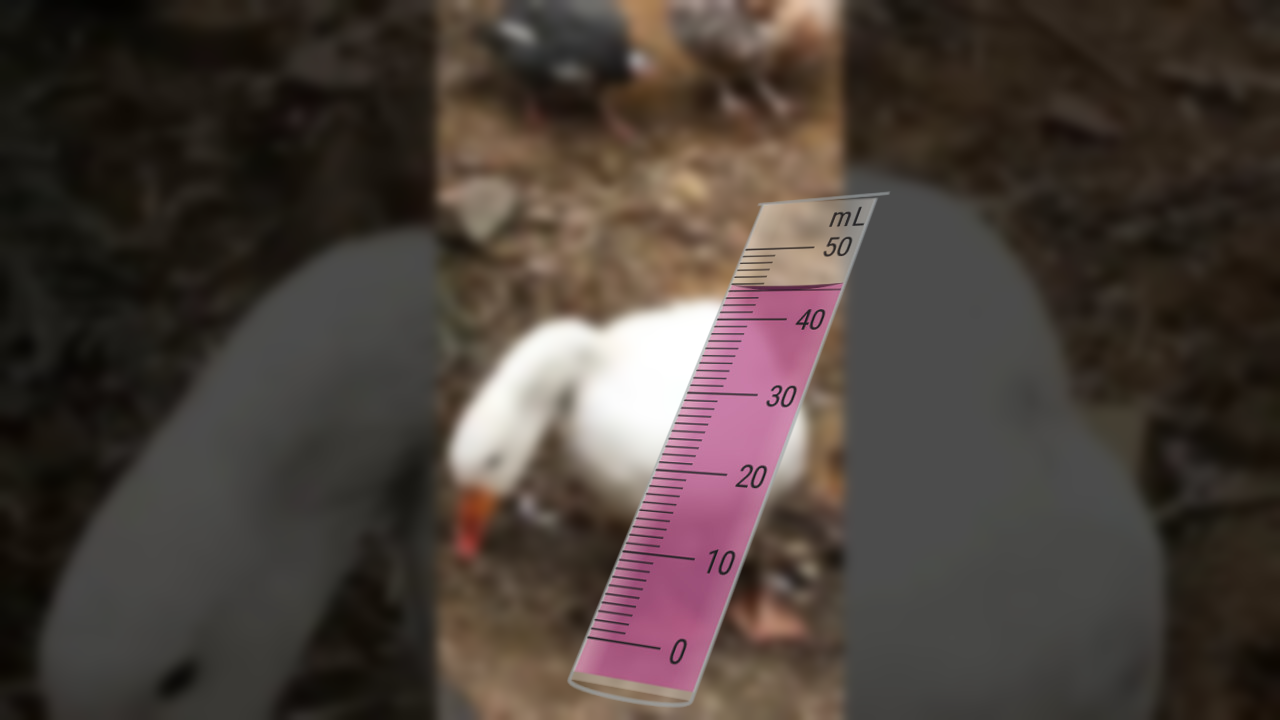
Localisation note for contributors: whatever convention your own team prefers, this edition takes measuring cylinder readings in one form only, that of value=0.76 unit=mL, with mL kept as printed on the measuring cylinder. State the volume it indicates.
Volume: value=44 unit=mL
